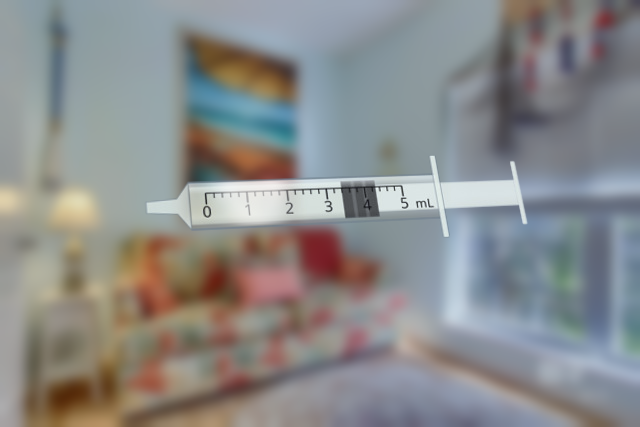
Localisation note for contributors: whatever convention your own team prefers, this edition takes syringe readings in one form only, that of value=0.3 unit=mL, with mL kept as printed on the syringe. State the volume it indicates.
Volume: value=3.4 unit=mL
